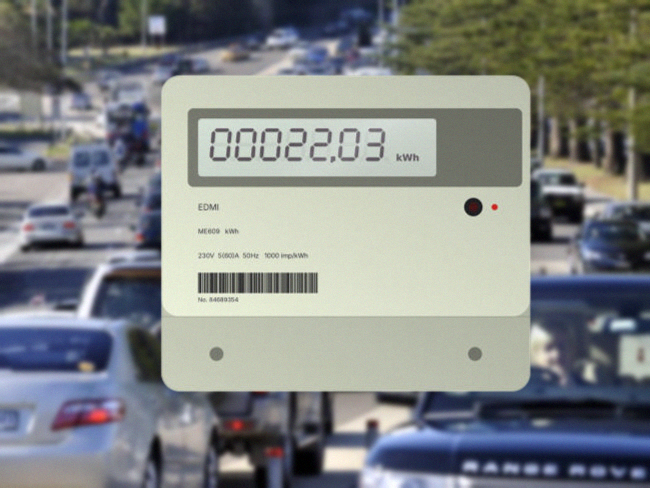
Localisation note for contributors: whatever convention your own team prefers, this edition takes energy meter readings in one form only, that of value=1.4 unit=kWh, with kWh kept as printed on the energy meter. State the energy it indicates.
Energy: value=22.03 unit=kWh
